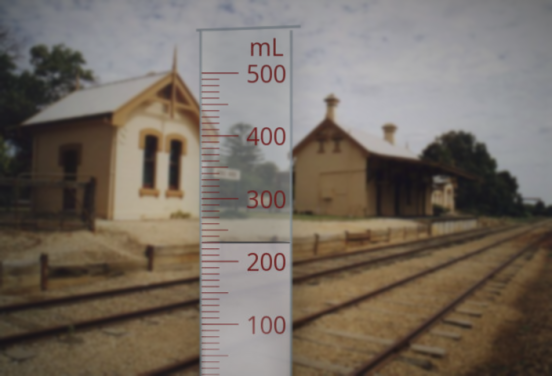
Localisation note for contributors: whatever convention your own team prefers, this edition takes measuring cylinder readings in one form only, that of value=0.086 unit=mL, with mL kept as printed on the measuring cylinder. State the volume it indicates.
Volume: value=230 unit=mL
